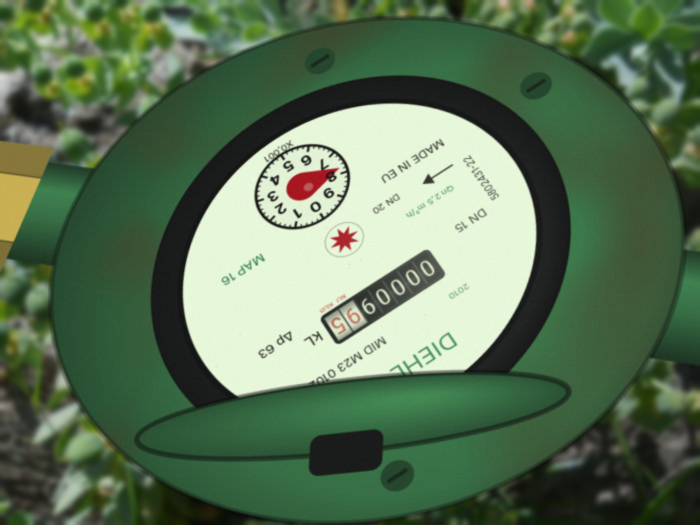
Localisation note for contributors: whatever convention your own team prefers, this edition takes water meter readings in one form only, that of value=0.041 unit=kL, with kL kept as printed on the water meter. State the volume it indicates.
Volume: value=9.957 unit=kL
